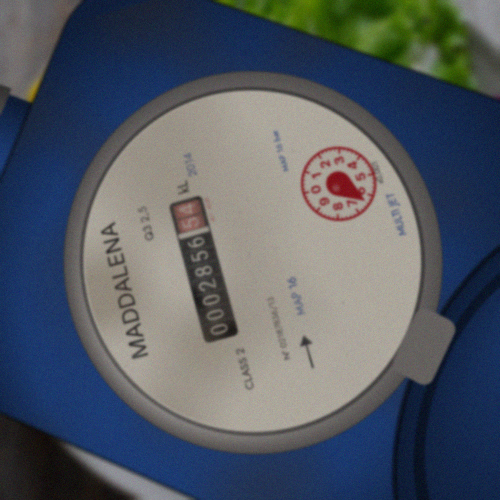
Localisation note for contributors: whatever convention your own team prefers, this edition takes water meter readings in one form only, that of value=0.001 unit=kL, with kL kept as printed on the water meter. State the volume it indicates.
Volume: value=2856.546 unit=kL
